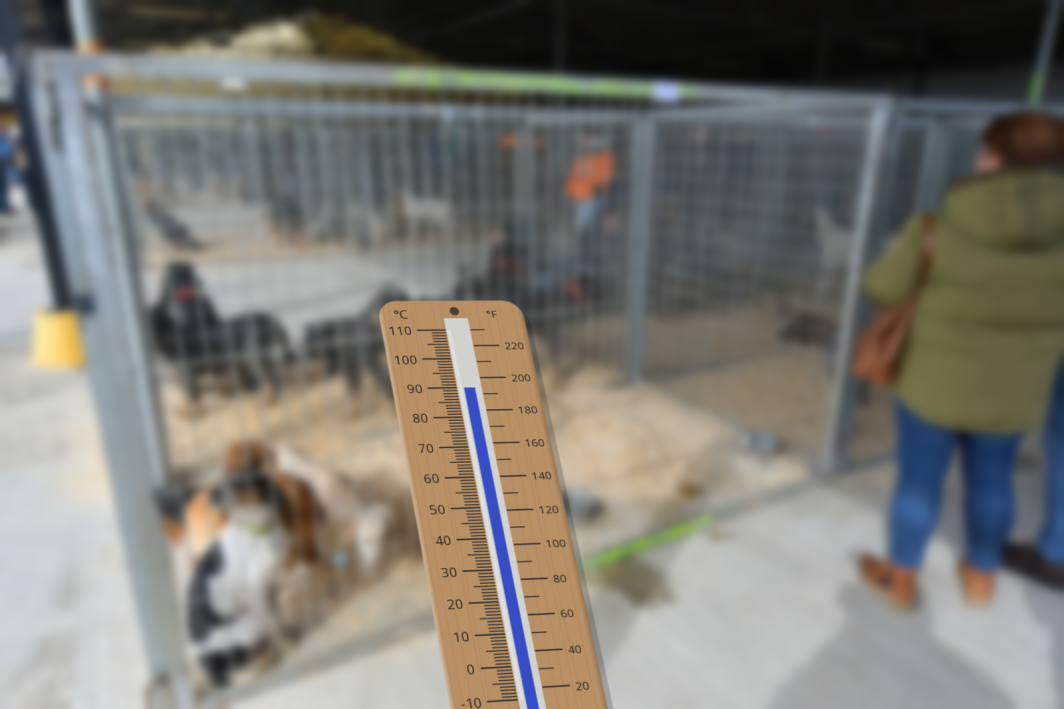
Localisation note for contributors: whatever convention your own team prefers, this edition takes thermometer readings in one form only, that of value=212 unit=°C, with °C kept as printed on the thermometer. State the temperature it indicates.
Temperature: value=90 unit=°C
